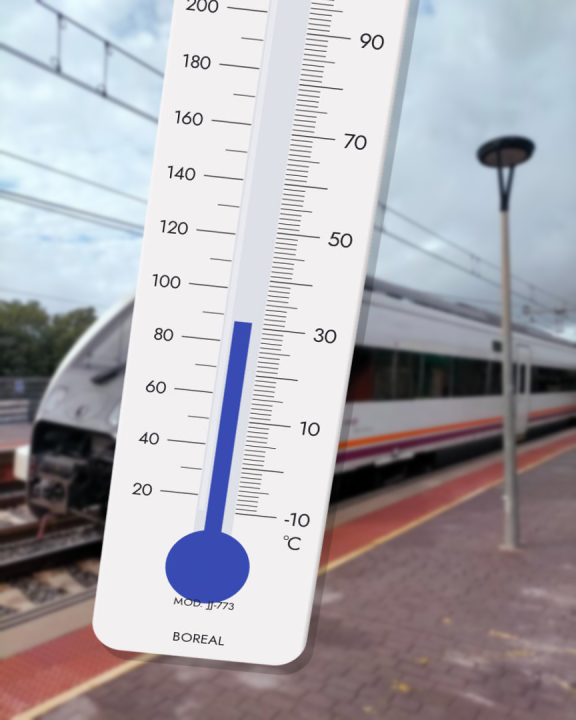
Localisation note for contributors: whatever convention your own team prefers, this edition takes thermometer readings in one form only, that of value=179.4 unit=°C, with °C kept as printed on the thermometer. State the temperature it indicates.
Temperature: value=31 unit=°C
